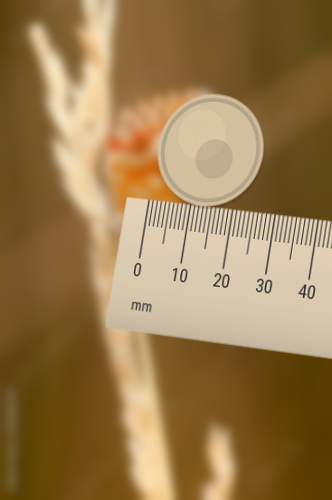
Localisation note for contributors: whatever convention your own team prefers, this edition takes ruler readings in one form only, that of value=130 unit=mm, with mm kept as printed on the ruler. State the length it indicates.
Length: value=25 unit=mm
